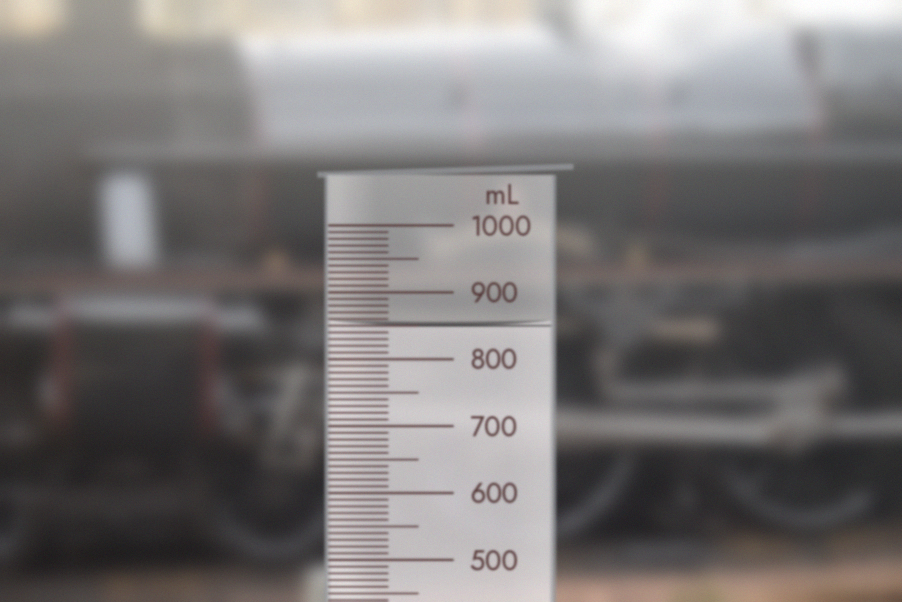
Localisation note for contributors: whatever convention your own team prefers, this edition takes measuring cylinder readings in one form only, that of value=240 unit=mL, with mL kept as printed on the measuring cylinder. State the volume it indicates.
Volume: value=850 unit=mL
